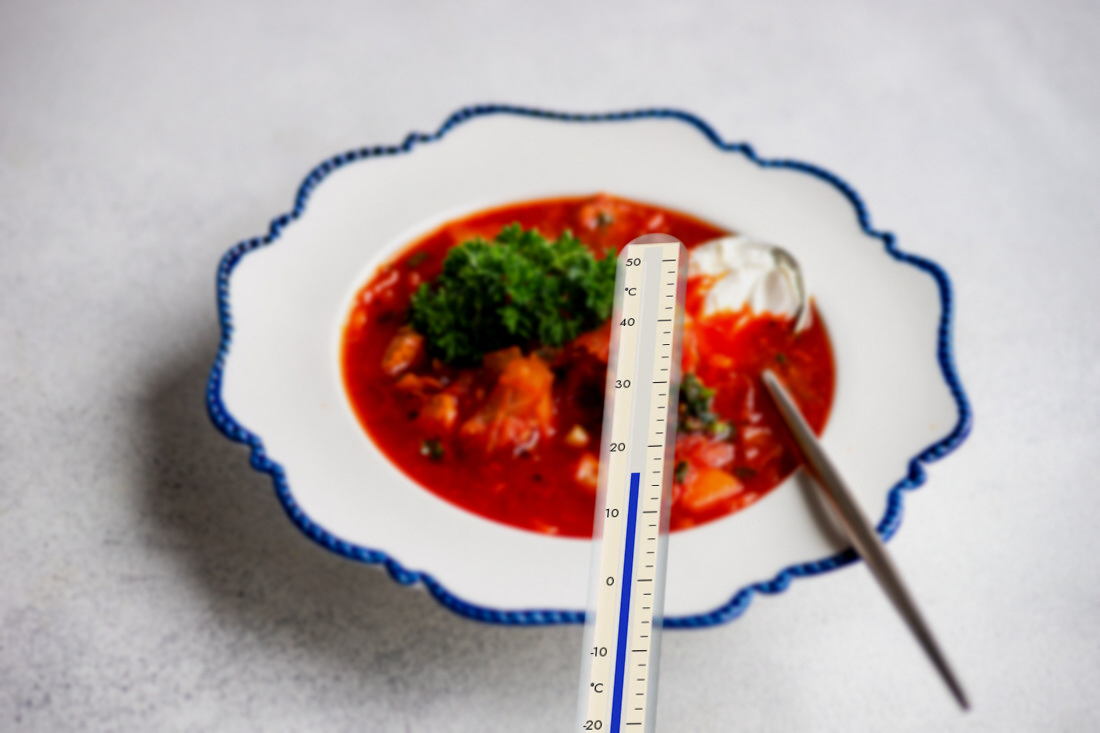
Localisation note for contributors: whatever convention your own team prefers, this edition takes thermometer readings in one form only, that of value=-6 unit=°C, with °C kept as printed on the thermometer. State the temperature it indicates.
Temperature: value=16 unit=°C
